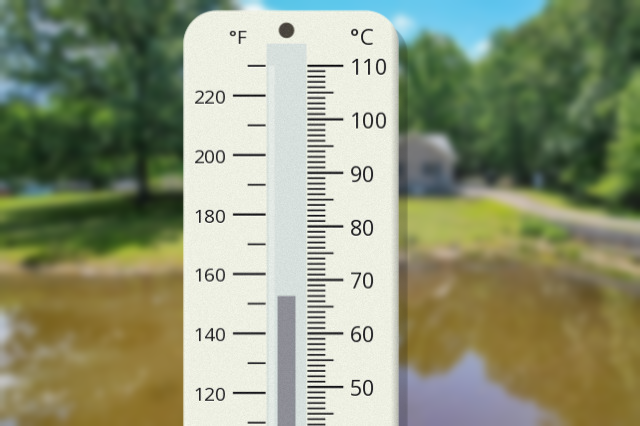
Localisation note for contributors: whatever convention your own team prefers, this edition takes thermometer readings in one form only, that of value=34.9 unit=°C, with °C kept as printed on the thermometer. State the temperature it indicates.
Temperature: value=67 unit=°C
